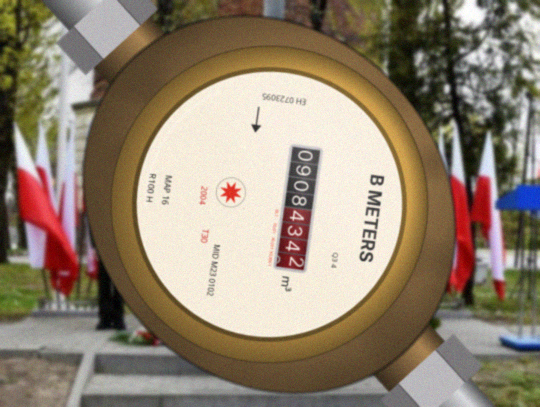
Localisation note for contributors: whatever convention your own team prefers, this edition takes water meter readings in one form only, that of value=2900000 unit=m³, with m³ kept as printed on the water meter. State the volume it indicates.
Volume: value=908.4342 unit=m³
